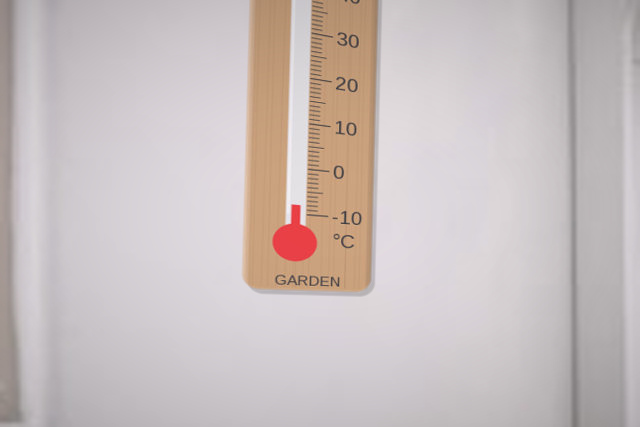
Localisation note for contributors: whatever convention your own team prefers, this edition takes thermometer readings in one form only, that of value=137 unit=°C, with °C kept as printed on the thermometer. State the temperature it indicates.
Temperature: value=-8 unit=°C
